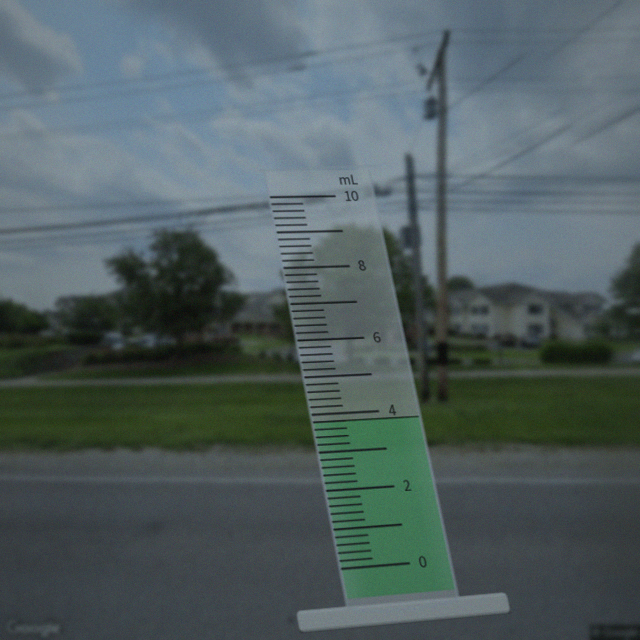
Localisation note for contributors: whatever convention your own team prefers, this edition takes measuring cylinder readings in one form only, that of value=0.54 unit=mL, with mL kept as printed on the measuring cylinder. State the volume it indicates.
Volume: value=3.8 unit=mL
